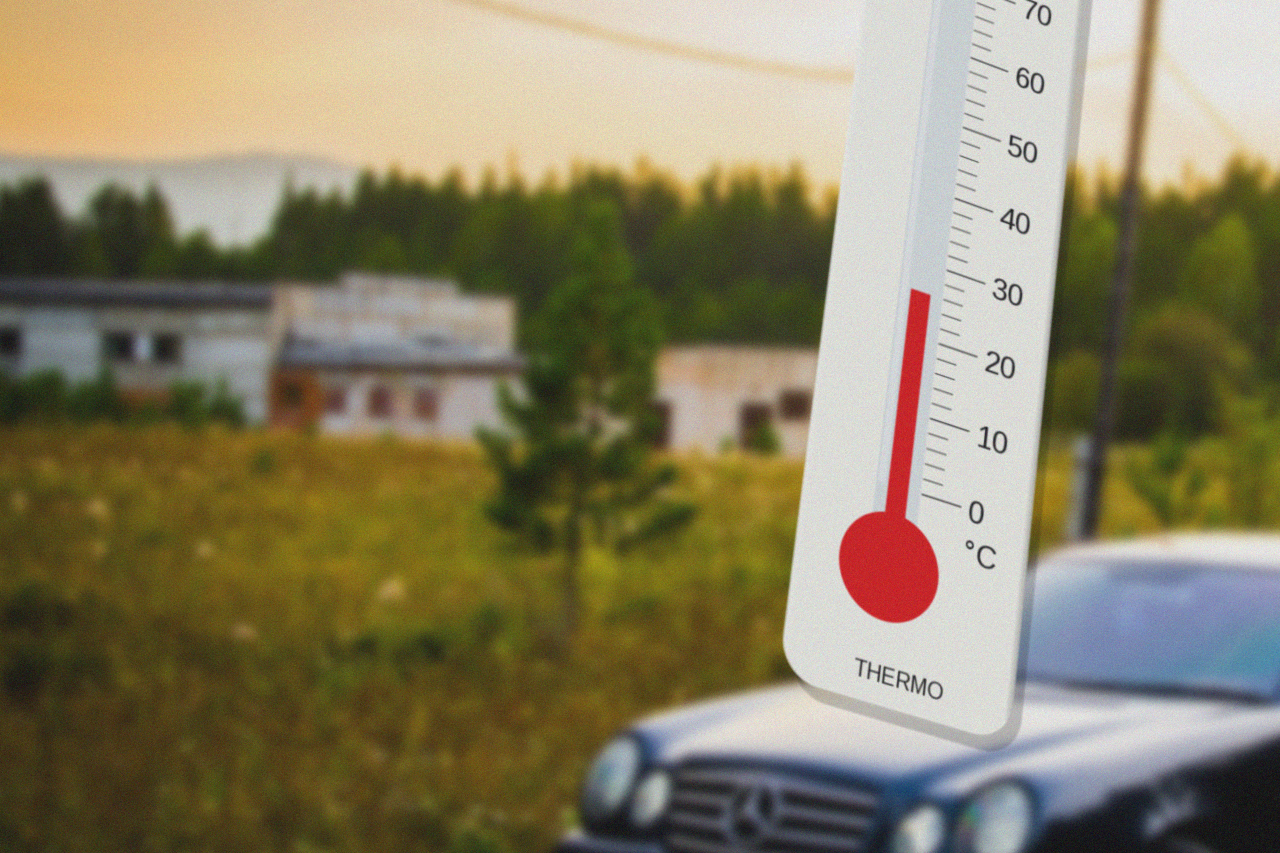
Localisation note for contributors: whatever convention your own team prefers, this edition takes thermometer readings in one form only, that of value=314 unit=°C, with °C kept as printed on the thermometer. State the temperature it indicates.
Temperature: value=26 unit=°C
